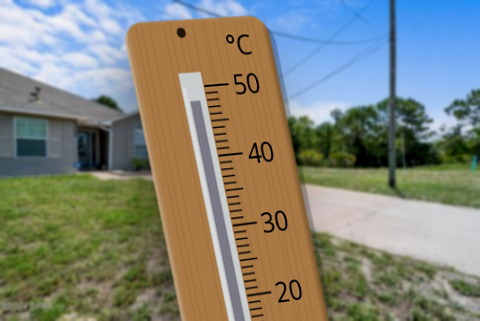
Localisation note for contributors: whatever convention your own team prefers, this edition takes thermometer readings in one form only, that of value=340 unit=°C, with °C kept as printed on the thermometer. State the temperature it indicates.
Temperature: value=48 unit=°C
